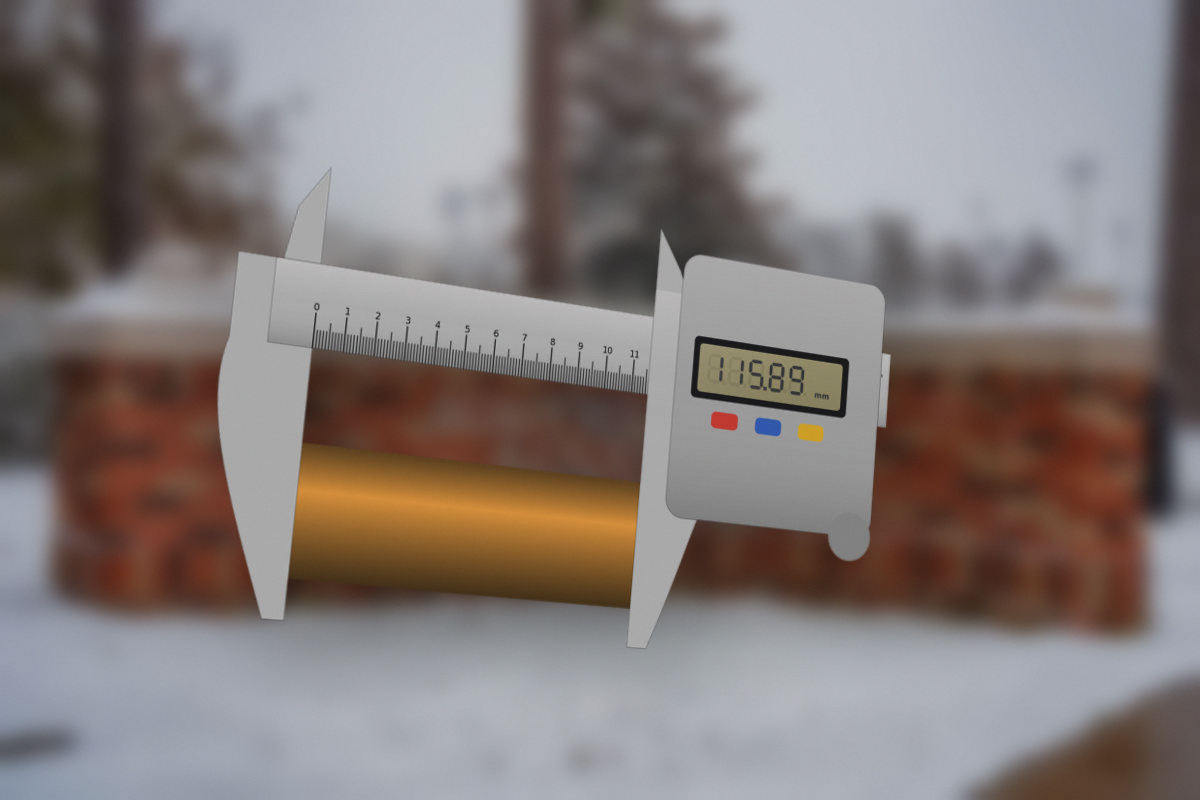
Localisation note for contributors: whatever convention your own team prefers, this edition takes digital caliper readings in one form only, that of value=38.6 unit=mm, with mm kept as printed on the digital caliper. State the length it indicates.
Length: value=115.89 unit=mm
